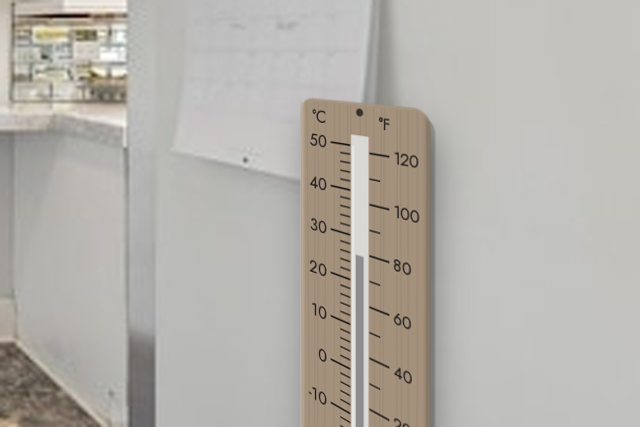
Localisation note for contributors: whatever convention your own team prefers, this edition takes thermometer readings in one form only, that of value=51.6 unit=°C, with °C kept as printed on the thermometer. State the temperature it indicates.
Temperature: value=26 unit=°C
